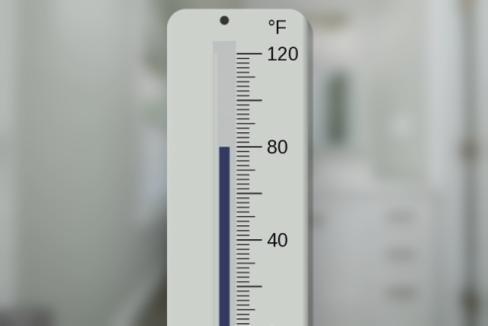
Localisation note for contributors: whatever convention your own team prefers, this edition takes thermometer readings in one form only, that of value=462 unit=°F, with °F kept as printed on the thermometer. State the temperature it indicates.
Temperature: value=80 unit=°F
